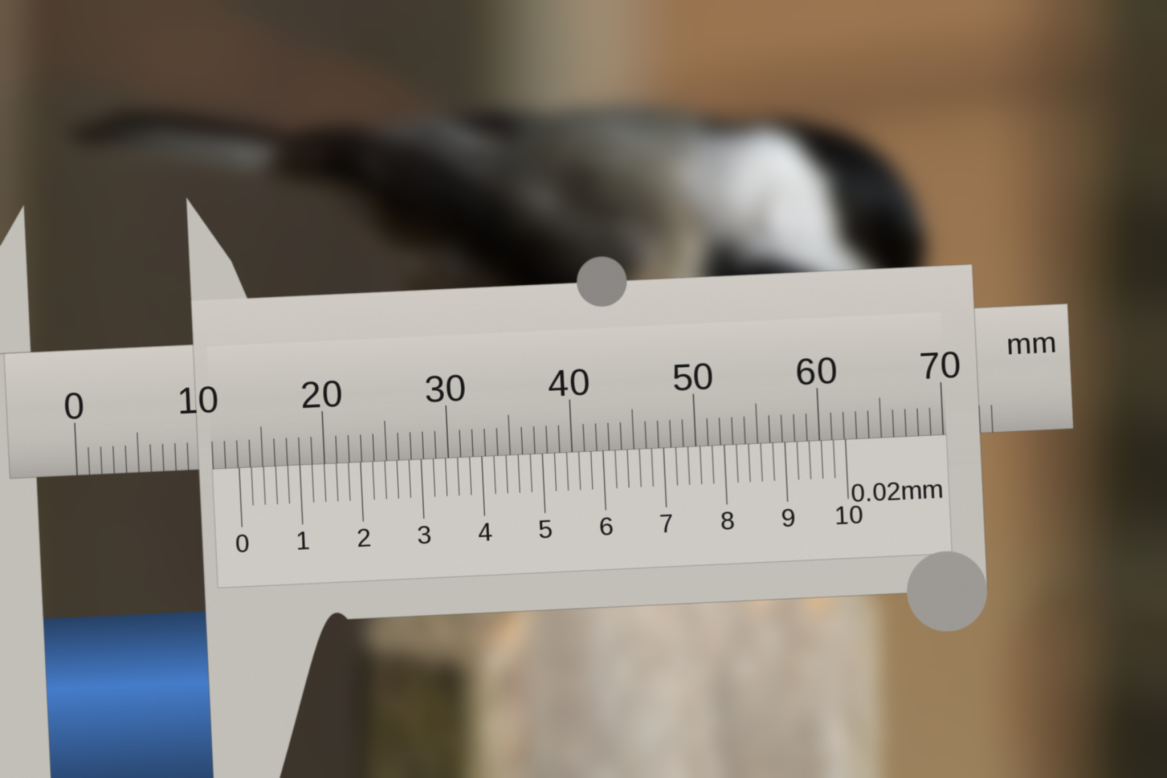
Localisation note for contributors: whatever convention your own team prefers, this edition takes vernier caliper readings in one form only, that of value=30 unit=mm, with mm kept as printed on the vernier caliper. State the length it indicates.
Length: value=13.1 unit=mm
